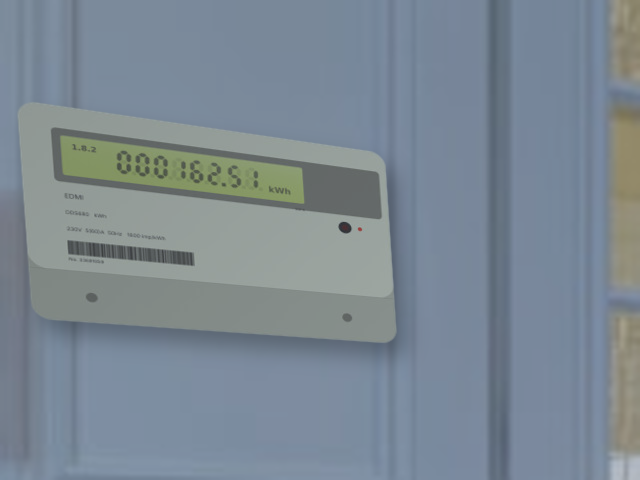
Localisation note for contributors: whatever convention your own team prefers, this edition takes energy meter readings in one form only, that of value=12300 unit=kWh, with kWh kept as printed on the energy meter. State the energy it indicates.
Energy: value=162.51 unit=kWh
